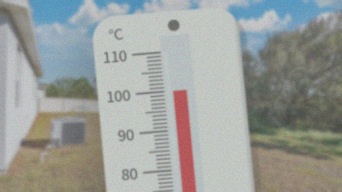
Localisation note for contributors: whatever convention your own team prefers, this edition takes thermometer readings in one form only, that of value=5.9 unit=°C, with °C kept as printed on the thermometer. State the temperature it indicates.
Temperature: value=100 unit=°C
